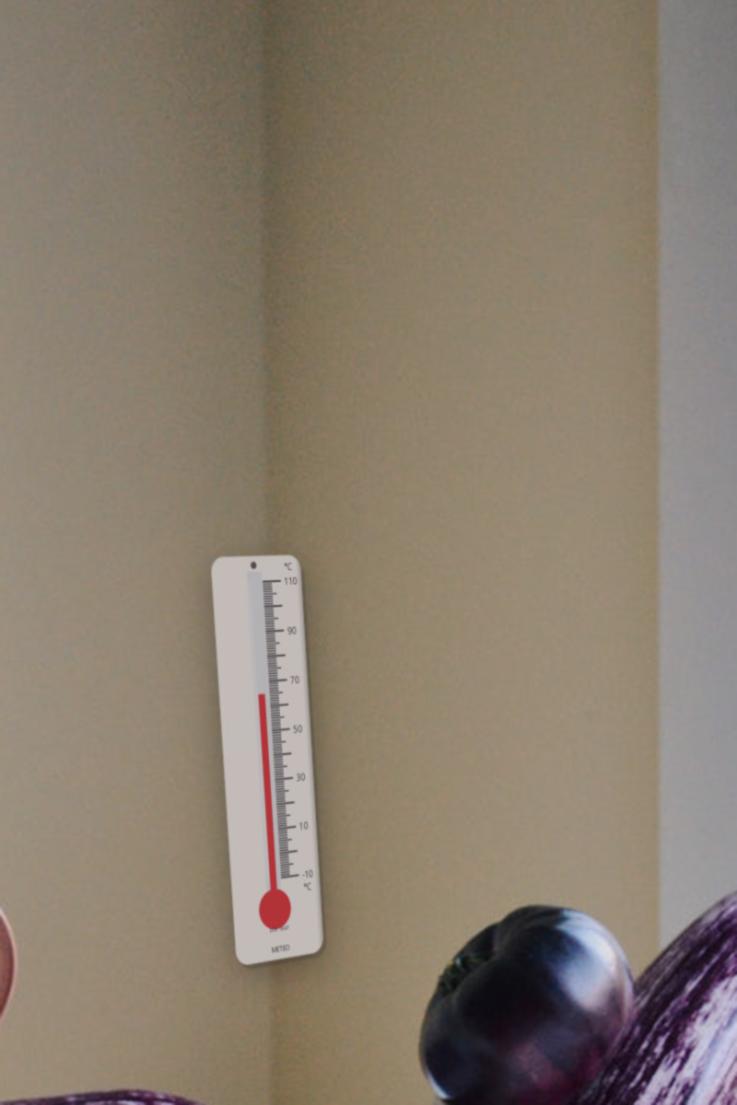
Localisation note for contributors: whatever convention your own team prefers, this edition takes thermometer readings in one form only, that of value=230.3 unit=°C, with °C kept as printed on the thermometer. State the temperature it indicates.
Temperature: value=65 unit=°C
